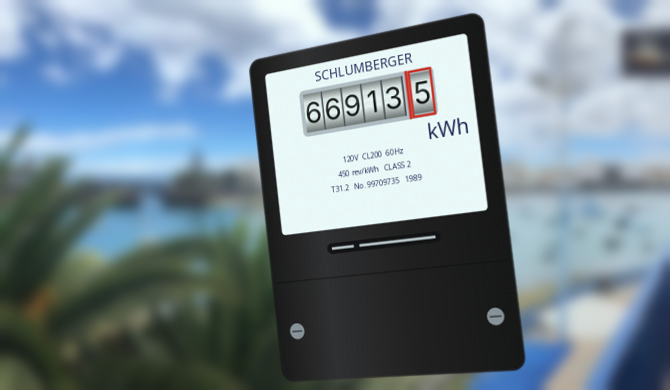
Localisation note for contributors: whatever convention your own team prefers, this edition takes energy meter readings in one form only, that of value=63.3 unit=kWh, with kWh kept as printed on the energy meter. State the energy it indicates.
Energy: value=66913.5 unit=kWh
